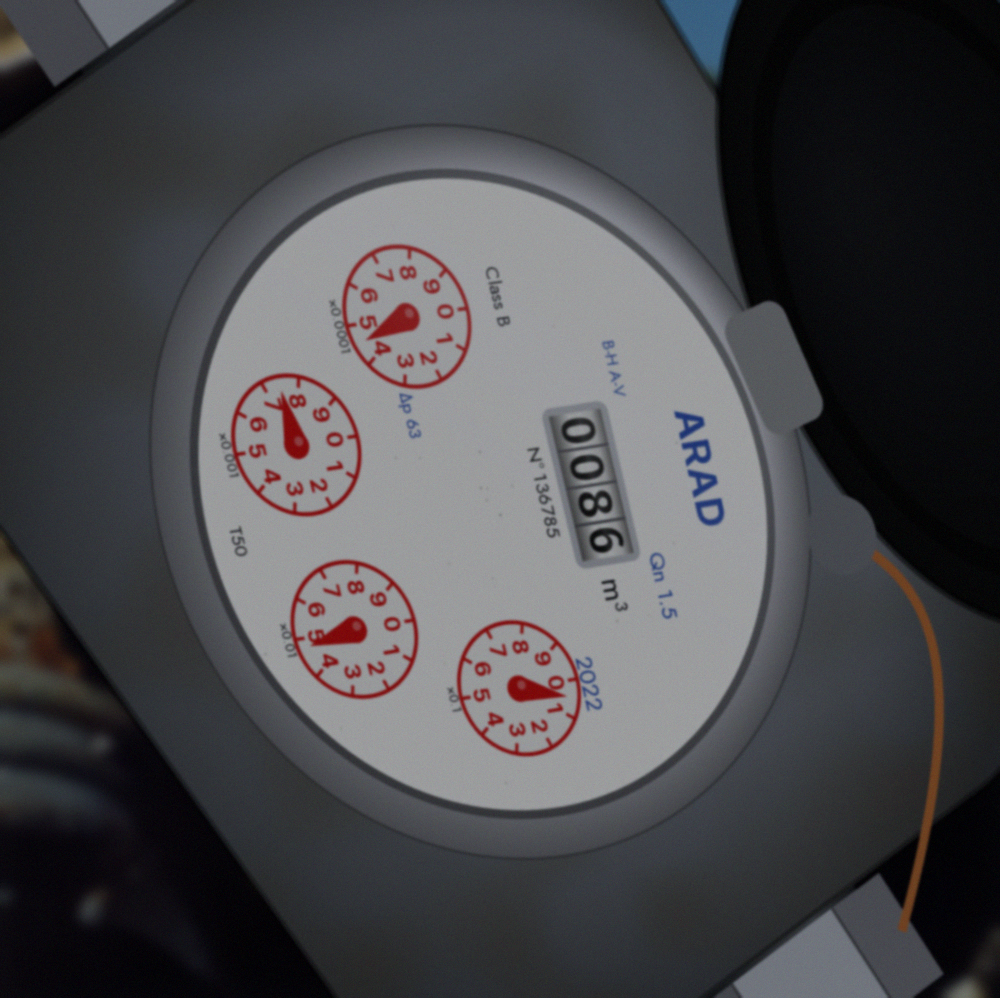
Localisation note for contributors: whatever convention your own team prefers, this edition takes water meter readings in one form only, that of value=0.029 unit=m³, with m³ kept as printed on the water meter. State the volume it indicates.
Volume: value=86.0474 unit=m³
